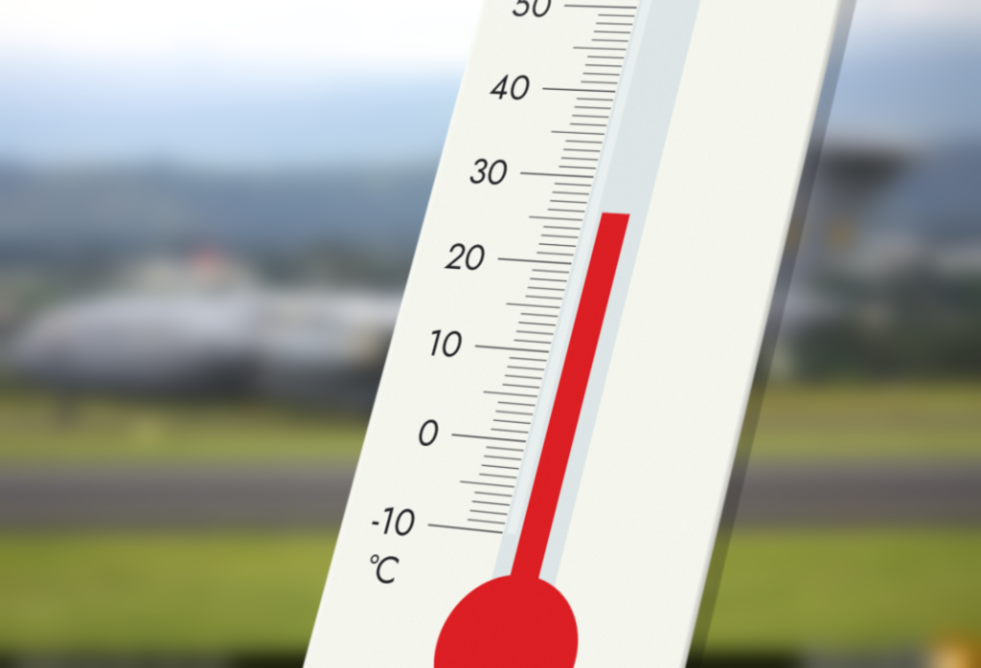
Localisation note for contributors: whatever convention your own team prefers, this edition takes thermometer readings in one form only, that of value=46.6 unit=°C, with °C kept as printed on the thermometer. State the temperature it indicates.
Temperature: value=26 unit=°C
